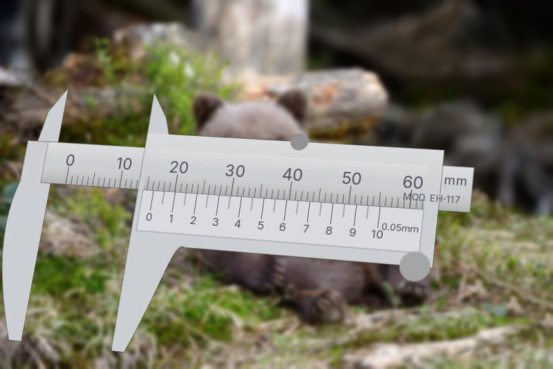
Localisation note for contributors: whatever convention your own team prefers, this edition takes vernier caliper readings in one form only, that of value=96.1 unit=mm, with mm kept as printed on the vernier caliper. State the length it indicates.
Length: value=16.2 unit=mm
